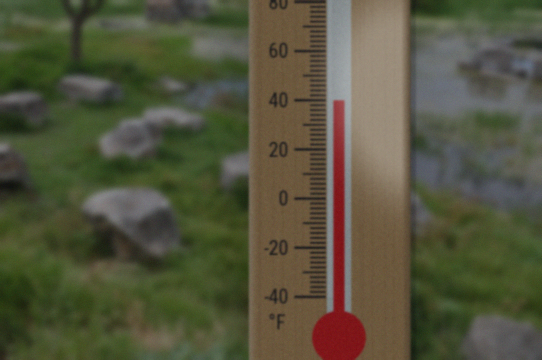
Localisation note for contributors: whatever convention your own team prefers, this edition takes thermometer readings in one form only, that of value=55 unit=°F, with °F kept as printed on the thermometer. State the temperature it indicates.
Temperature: value=40 unit=°F
